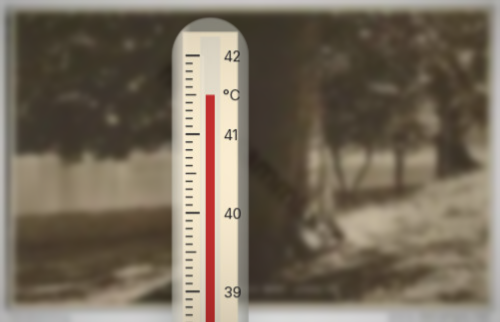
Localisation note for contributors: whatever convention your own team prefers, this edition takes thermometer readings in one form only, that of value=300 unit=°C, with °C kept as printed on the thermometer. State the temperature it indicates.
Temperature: value=41.5 unit=°C
